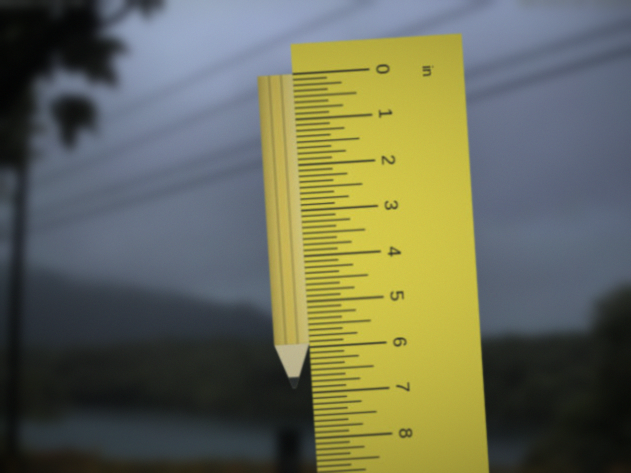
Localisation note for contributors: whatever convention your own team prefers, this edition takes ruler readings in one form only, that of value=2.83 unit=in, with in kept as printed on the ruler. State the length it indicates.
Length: value=6.875 unit=in
